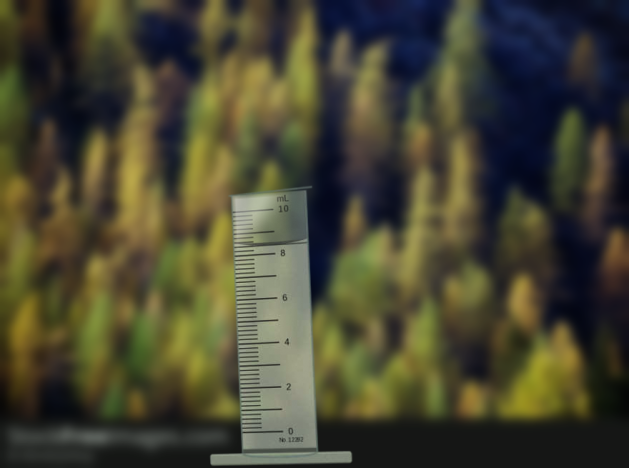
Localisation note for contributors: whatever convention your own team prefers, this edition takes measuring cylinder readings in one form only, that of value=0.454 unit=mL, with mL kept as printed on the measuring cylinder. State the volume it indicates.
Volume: value=8.4 unit=mL
